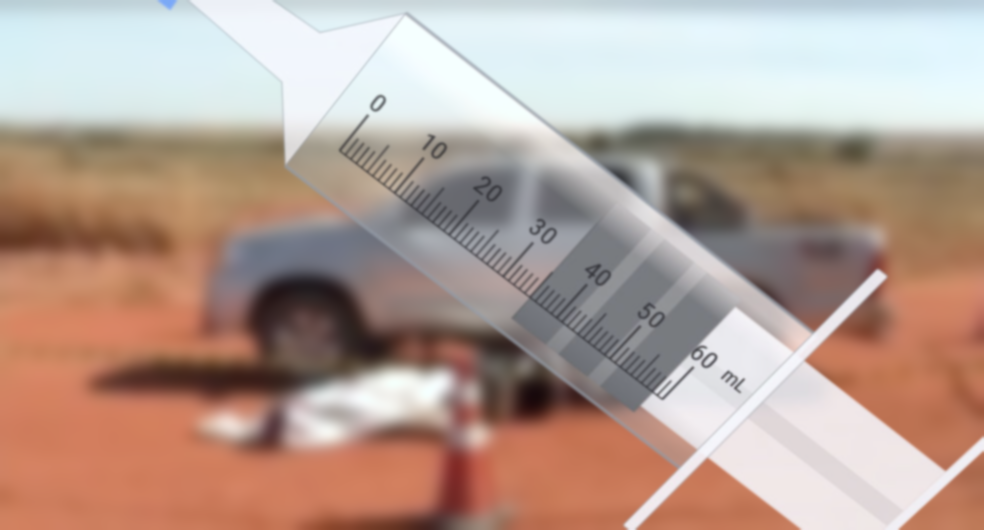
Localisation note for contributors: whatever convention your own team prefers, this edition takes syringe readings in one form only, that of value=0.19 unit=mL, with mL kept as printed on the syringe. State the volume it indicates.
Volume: value=35 unit=mL
